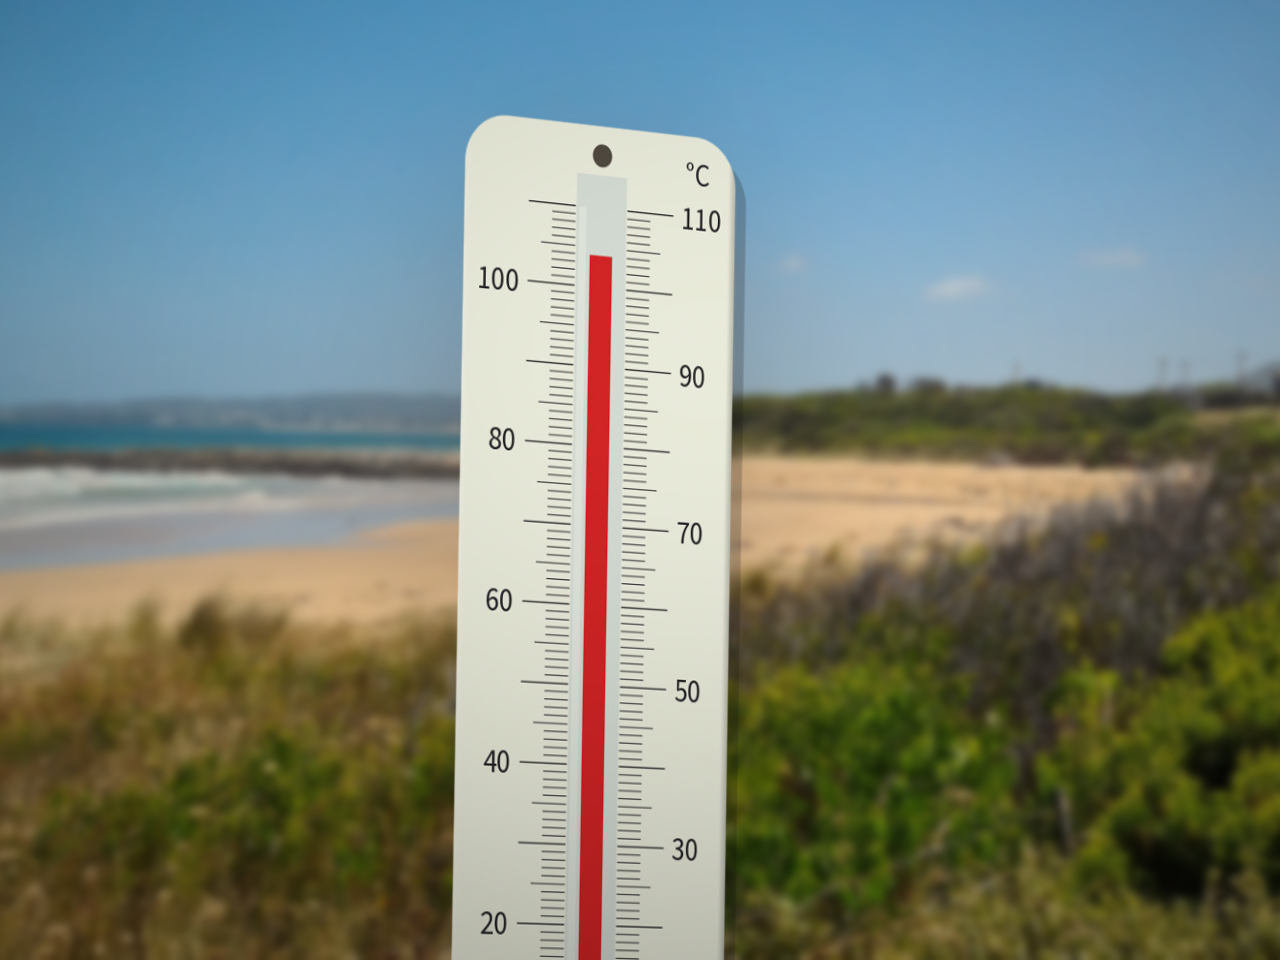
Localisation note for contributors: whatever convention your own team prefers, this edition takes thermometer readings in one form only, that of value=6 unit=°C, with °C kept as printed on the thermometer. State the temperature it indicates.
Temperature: value=104 unit=°C
